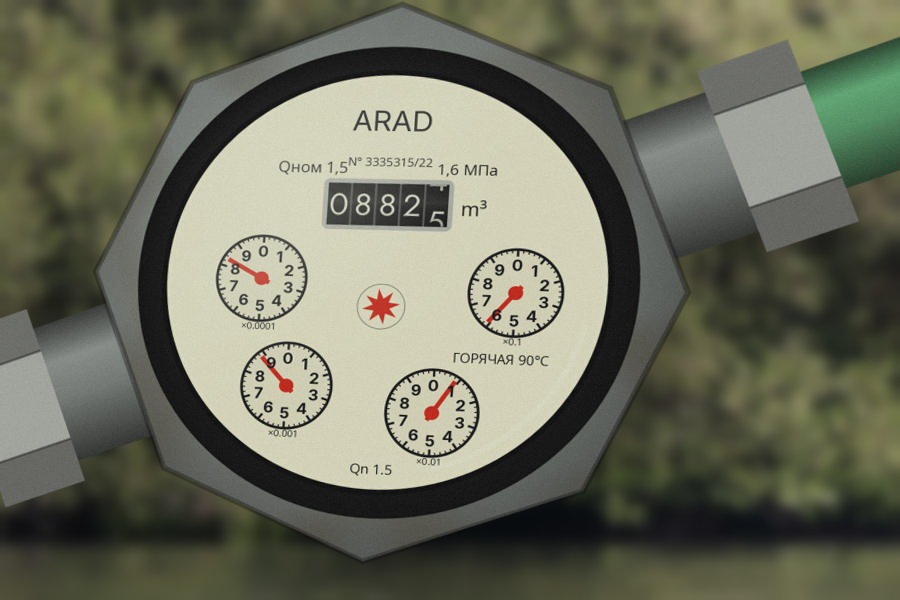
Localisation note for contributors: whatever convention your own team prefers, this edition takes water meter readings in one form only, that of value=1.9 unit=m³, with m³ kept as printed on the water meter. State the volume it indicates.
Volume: value=8824.6088 unit=m³
